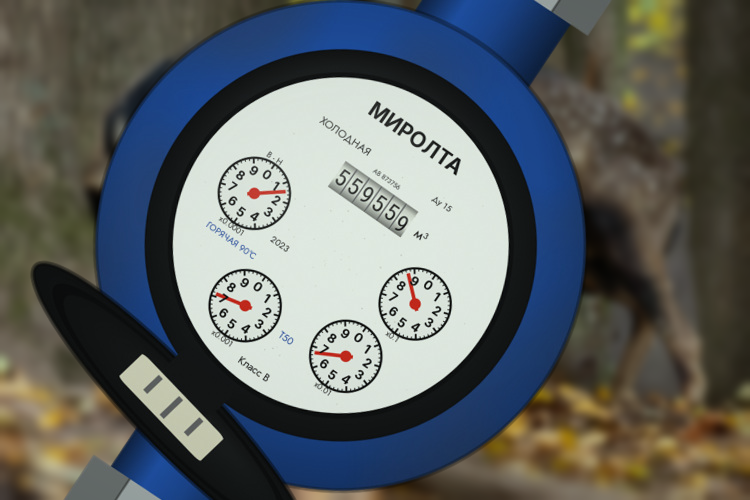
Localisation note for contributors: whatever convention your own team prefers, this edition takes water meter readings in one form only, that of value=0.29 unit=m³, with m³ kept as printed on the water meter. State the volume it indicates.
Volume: value=559558.8671 unit=m³
